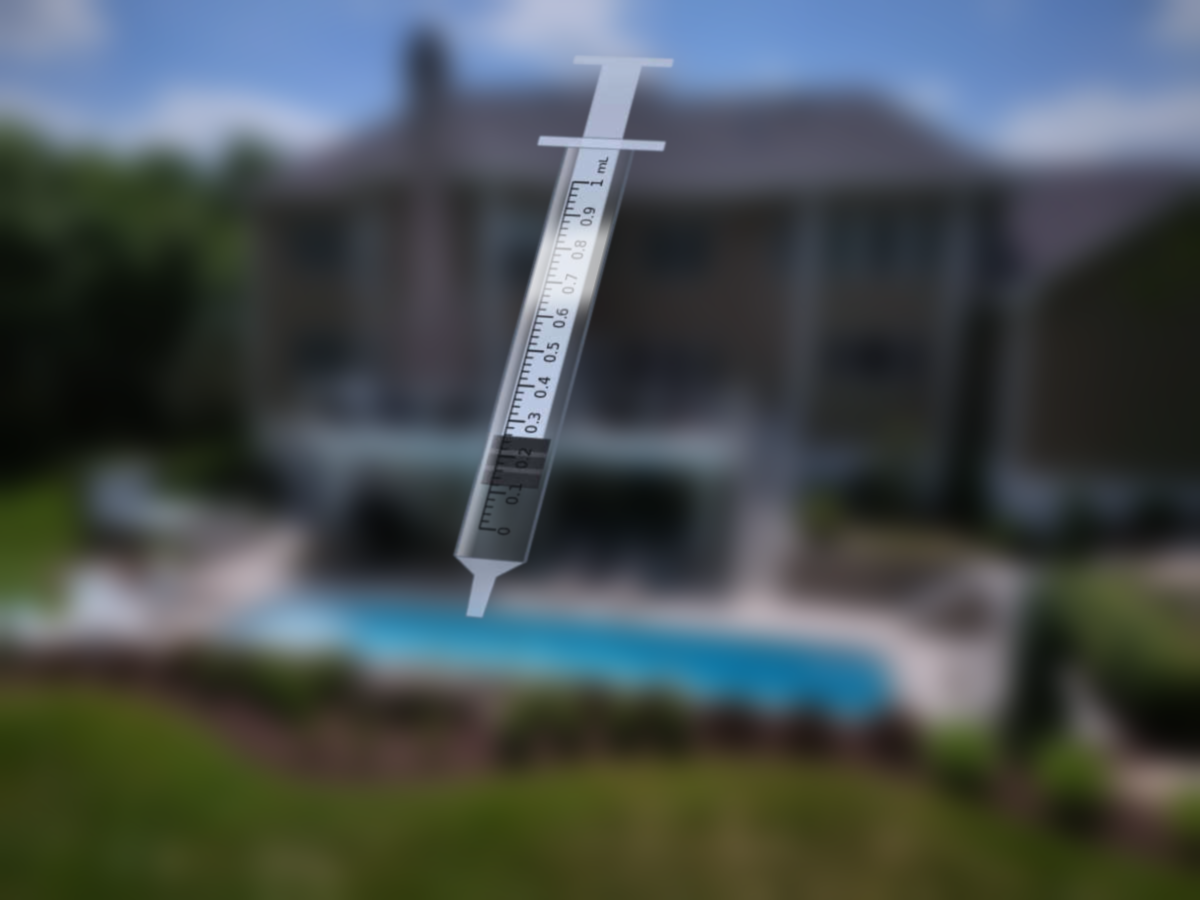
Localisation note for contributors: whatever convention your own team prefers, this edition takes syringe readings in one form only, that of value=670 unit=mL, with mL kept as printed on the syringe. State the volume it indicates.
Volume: value=0.12 unit=mL
